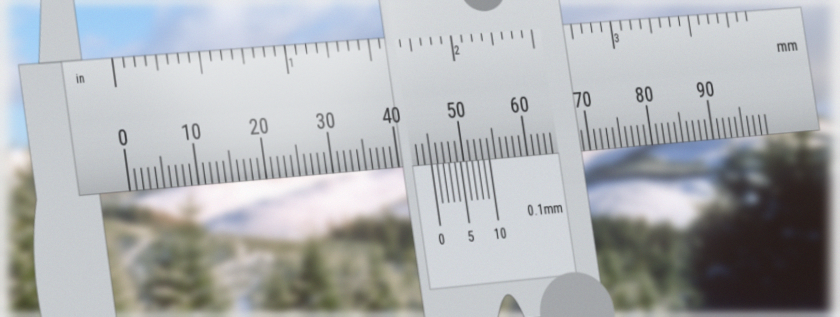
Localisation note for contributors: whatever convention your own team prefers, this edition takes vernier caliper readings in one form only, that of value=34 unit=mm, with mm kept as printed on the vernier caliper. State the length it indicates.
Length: value=45.0 unit=mm
